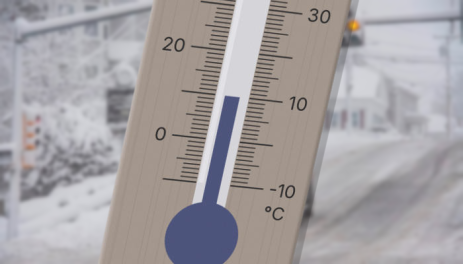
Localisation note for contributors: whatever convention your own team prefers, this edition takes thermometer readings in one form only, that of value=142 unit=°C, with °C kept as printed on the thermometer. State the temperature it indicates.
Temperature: value=10 unit=°C
